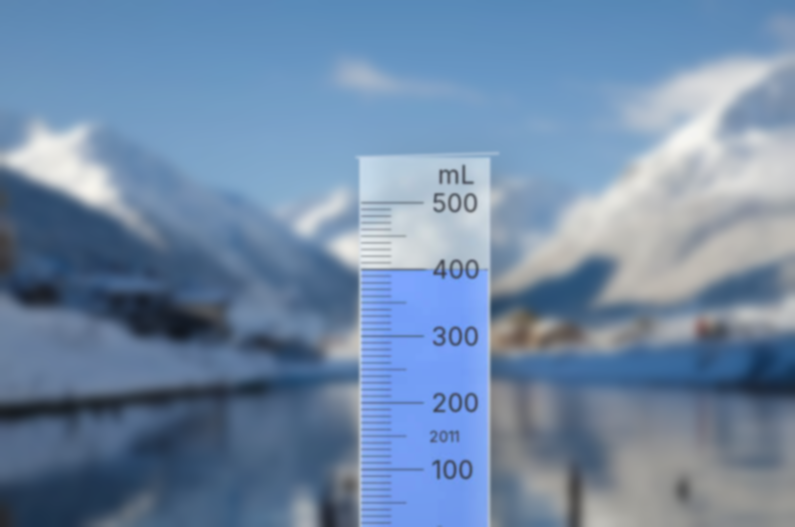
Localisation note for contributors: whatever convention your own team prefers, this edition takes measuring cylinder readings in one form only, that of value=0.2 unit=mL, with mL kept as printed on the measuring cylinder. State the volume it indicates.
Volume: value=400 unit=mL
